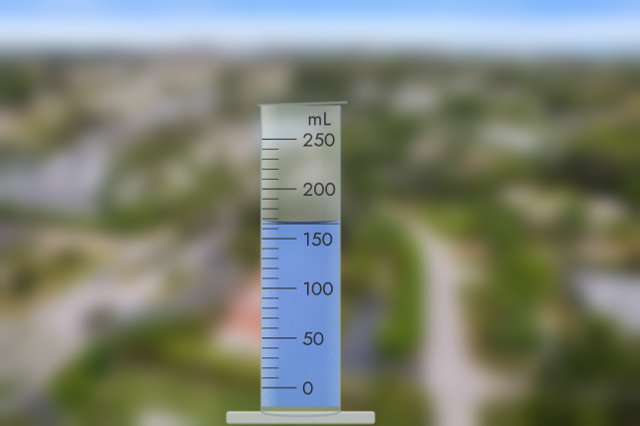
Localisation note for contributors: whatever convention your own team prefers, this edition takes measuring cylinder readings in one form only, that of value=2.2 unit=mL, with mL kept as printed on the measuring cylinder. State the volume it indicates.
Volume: value=165 unit=mL
